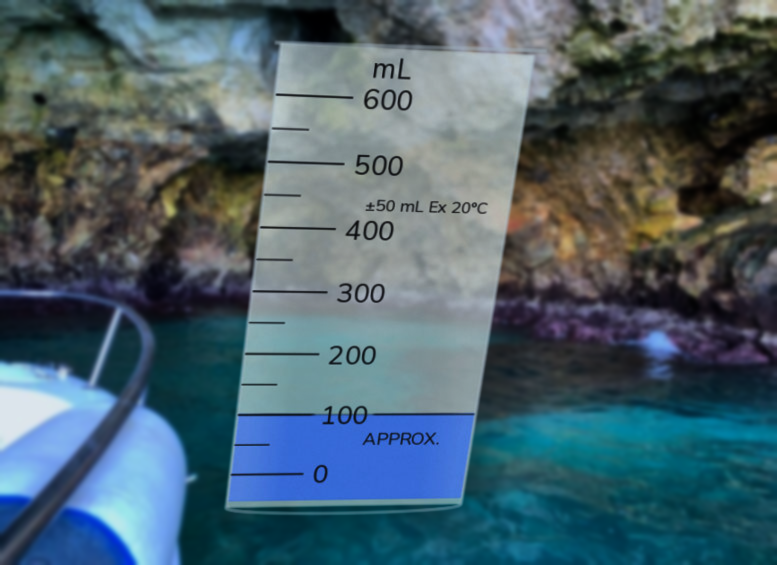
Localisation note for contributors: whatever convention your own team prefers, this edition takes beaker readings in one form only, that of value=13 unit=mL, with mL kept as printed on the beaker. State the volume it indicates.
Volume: value=100 unit=mL
